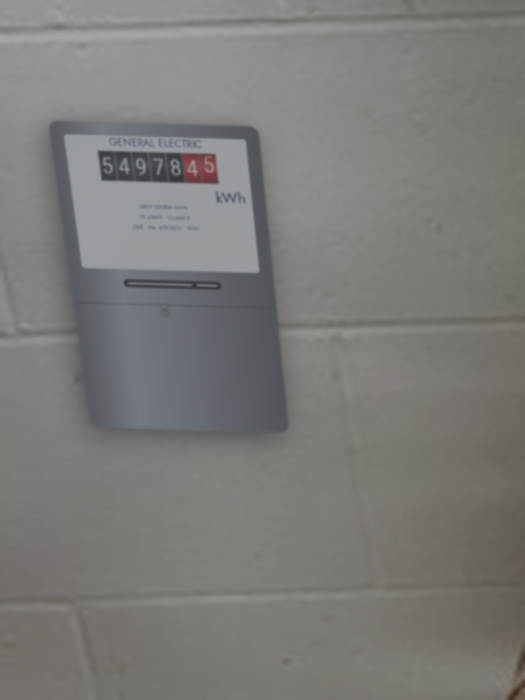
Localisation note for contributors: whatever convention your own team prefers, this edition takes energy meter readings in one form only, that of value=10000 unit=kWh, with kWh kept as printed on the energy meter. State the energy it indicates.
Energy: value=54978.45 unit=kWh
